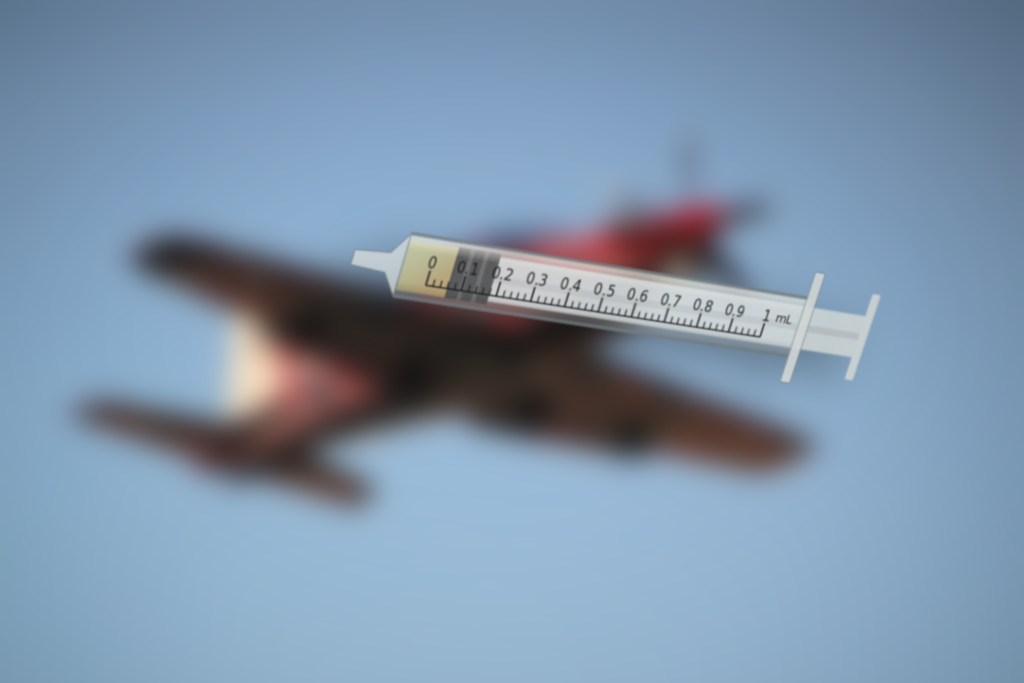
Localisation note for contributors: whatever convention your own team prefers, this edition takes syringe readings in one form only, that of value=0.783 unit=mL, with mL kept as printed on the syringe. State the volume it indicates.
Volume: value=0.06 unit=mL
